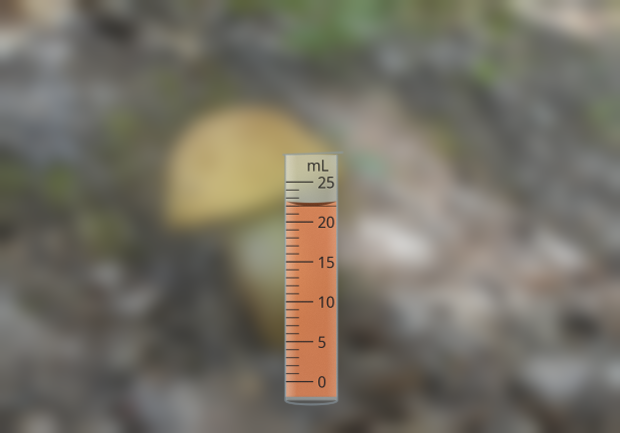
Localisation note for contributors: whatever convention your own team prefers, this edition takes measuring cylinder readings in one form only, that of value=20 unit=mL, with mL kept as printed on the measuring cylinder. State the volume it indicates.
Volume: value=22 unit=mL
